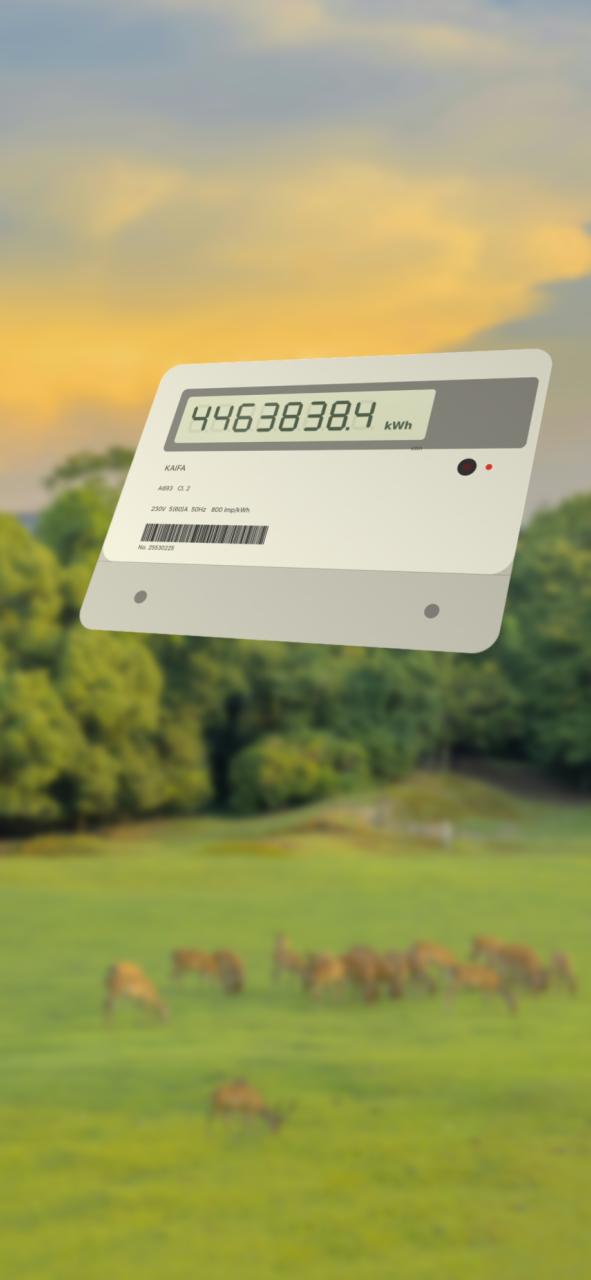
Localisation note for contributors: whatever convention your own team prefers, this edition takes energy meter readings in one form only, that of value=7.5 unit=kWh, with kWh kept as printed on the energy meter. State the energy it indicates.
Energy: value=4463838.4 unit=kWh
